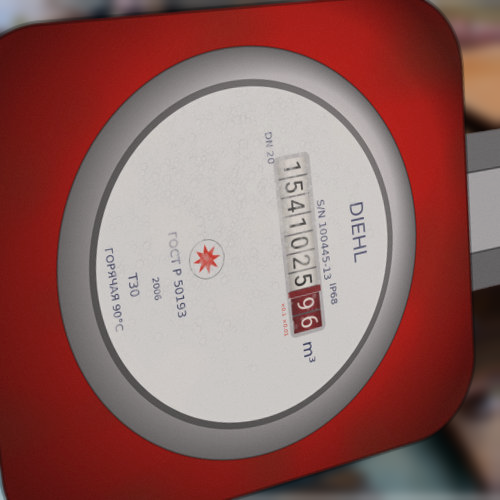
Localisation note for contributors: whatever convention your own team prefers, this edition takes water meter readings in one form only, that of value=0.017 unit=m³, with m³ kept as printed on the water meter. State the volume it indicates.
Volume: value=1541025.96 unit=m³
